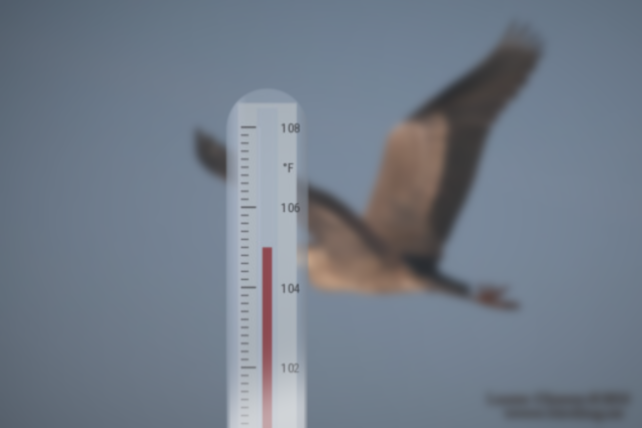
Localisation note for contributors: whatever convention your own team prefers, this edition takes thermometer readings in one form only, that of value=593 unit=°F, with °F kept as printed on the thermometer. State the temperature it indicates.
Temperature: value=105 unit=°F
